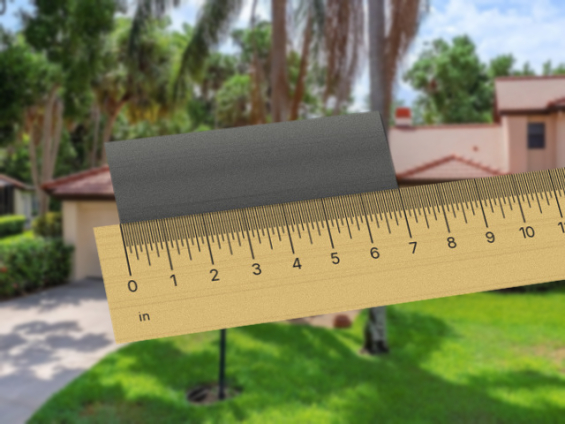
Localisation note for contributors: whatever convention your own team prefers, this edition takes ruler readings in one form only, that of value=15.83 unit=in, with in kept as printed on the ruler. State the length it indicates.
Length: value=7 unit=in
